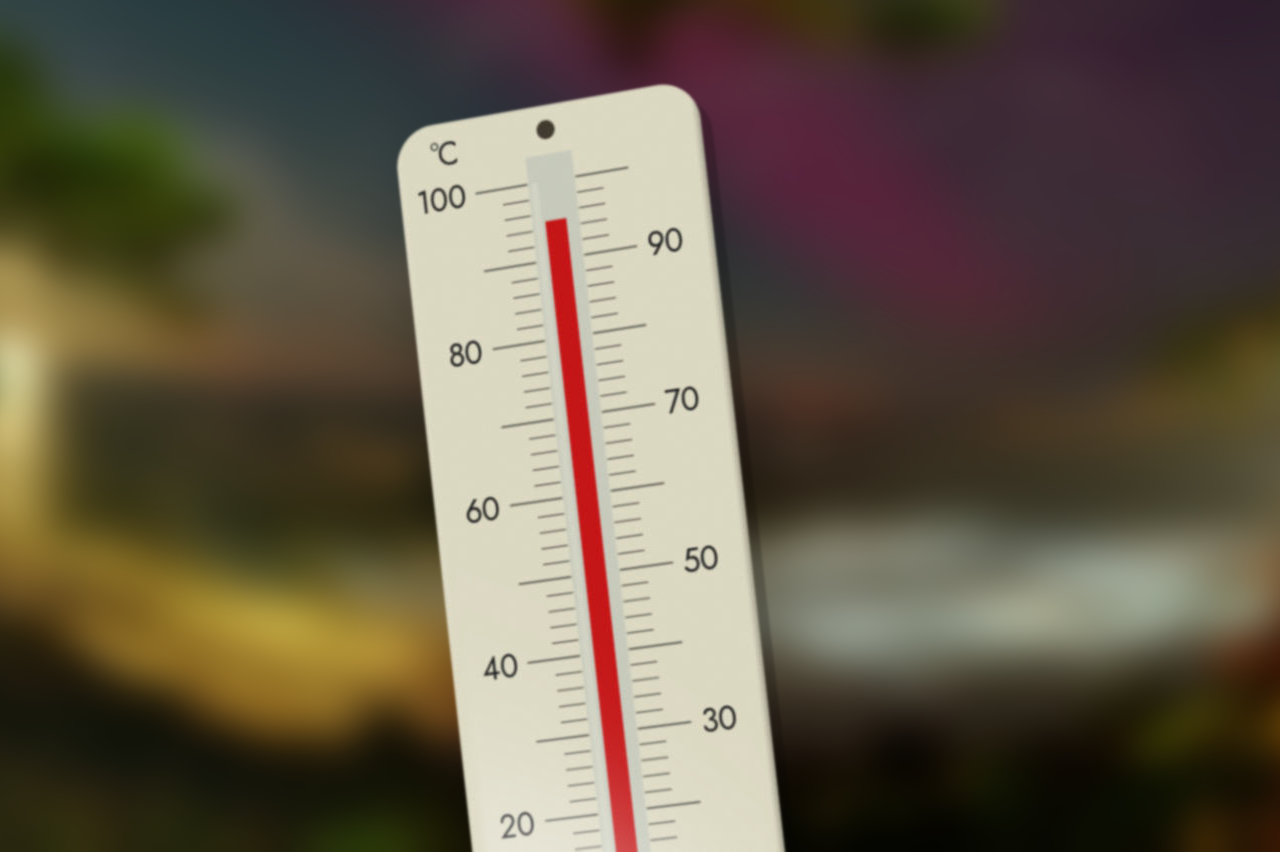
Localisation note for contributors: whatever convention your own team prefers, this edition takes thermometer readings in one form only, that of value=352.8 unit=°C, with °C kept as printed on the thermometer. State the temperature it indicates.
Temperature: value=95 unit=°C
